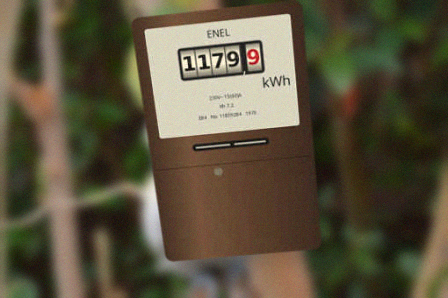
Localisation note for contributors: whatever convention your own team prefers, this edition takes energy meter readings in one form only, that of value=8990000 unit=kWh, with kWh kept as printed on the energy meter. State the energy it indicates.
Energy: value=1179.9 unit=kWh
